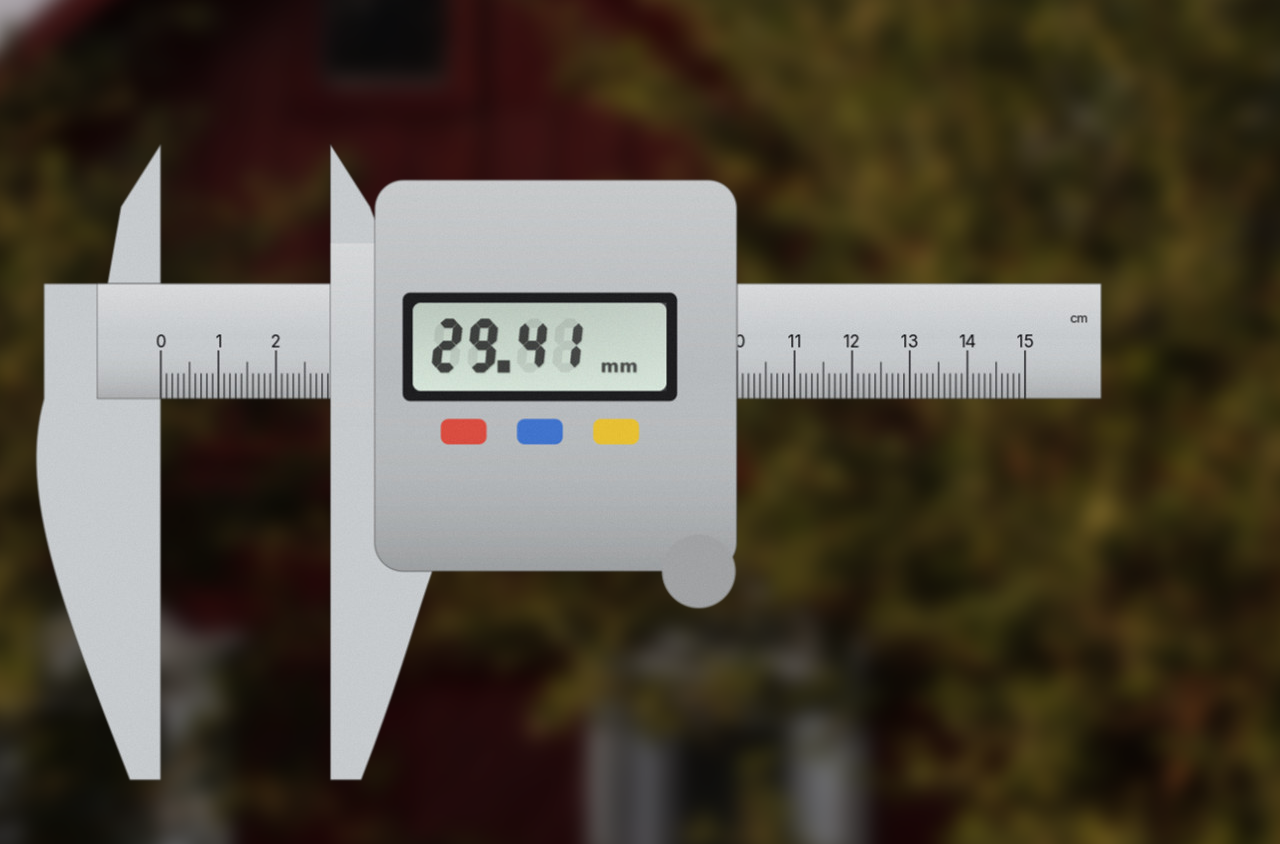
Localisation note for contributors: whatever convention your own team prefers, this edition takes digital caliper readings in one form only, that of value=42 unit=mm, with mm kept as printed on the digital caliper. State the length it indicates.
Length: value=29.41 unit=mm
